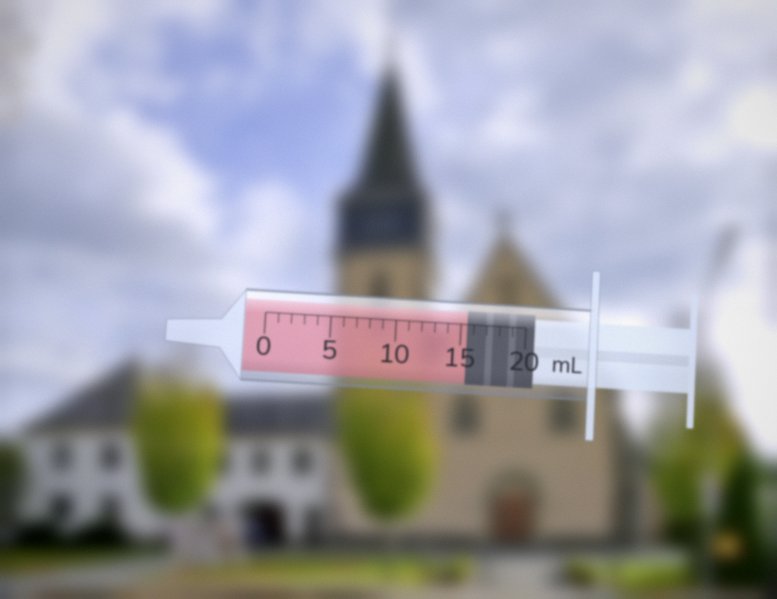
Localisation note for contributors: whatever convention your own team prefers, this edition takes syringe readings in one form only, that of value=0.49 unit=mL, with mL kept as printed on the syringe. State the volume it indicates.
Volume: value=15.5 unit=mL
